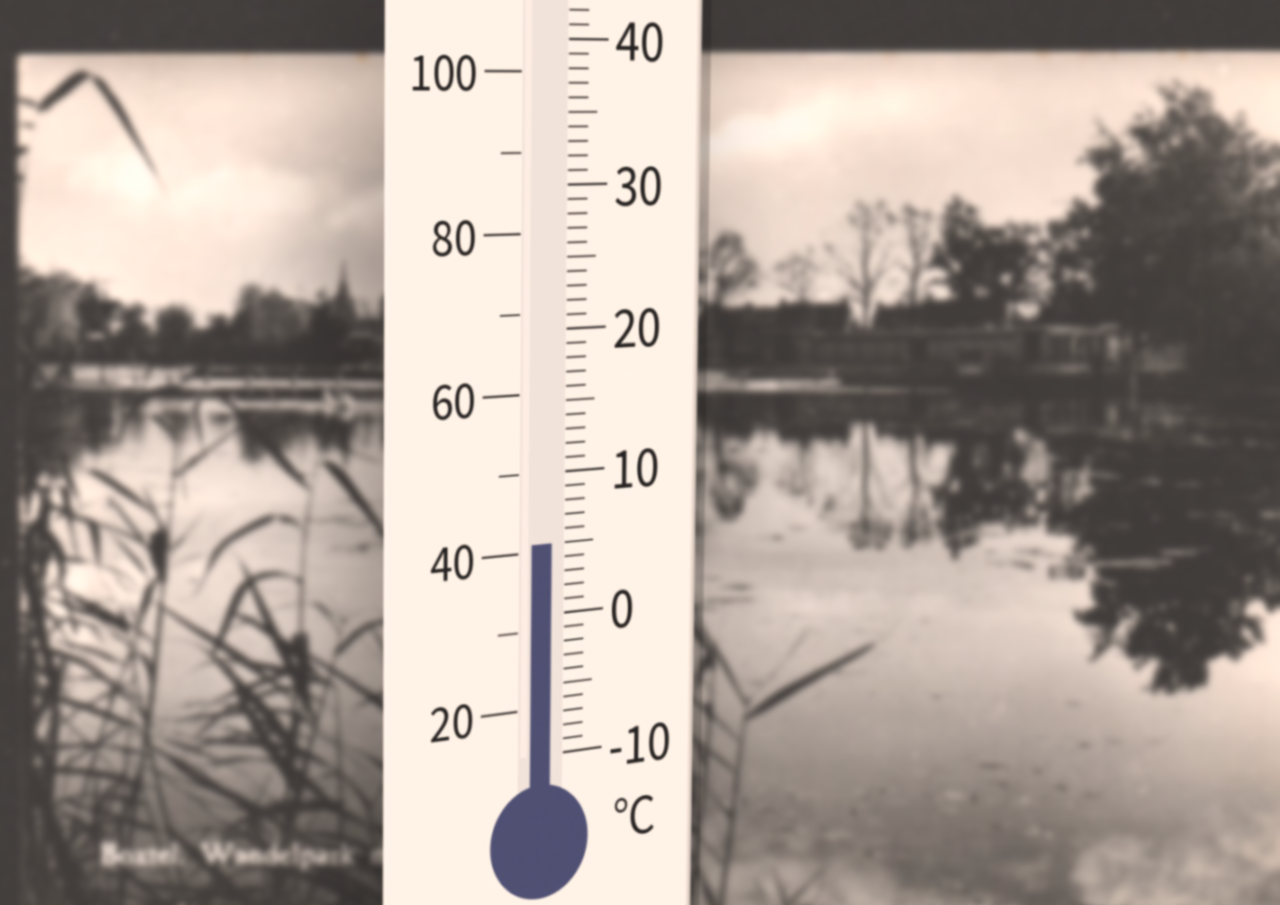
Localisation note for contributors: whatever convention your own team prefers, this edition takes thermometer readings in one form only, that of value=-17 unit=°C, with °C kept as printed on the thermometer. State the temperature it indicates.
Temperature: value=5 unit=°C
